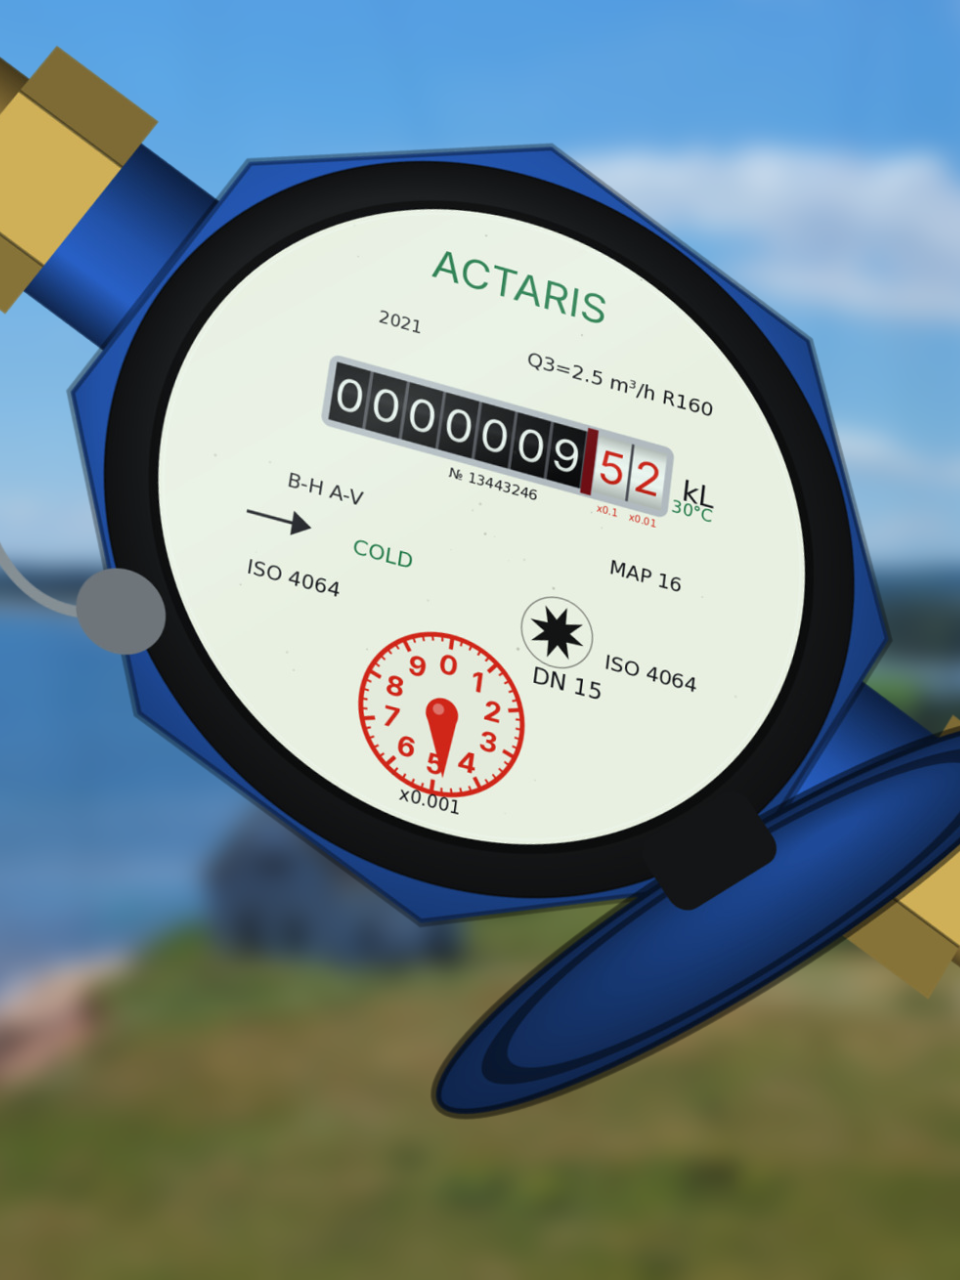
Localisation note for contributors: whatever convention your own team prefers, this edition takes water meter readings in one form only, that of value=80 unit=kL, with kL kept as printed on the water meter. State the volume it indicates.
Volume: value=9.524 unit=kL
